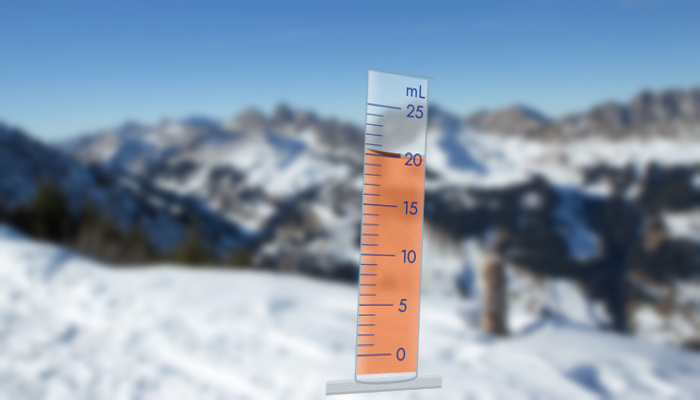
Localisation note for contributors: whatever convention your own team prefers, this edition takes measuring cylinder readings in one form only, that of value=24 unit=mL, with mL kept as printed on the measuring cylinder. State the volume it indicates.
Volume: value=20 unit=mL
